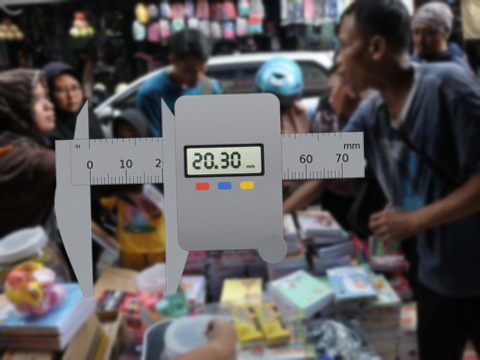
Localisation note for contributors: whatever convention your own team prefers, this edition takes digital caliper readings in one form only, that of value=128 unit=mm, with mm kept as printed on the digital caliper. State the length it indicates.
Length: value=20.30 unit=mm
